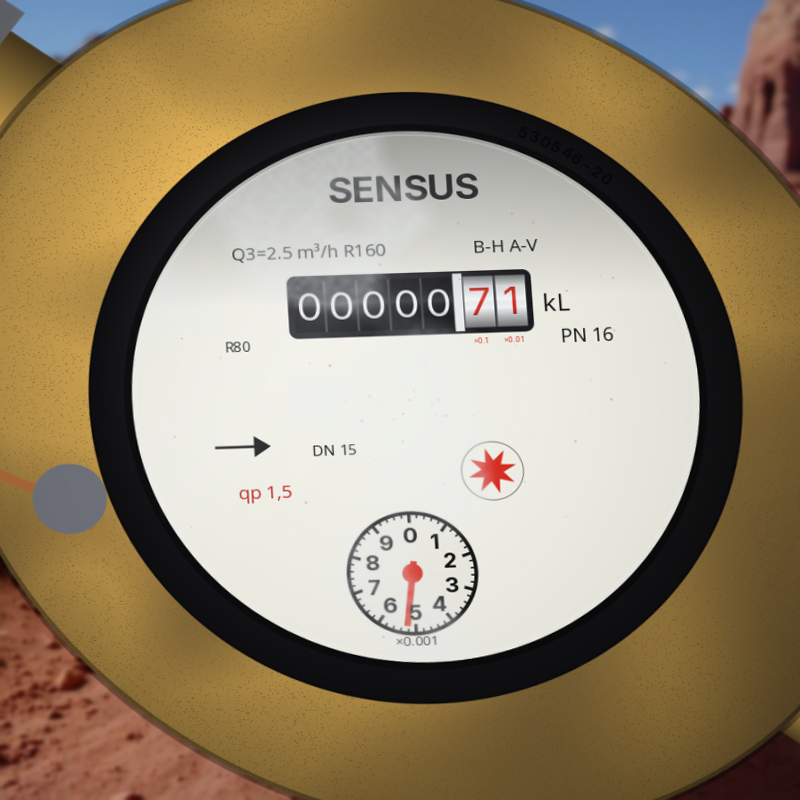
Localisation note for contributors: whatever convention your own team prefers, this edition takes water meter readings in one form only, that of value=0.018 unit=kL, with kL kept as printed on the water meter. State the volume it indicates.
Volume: value=0.715 unit=kL
